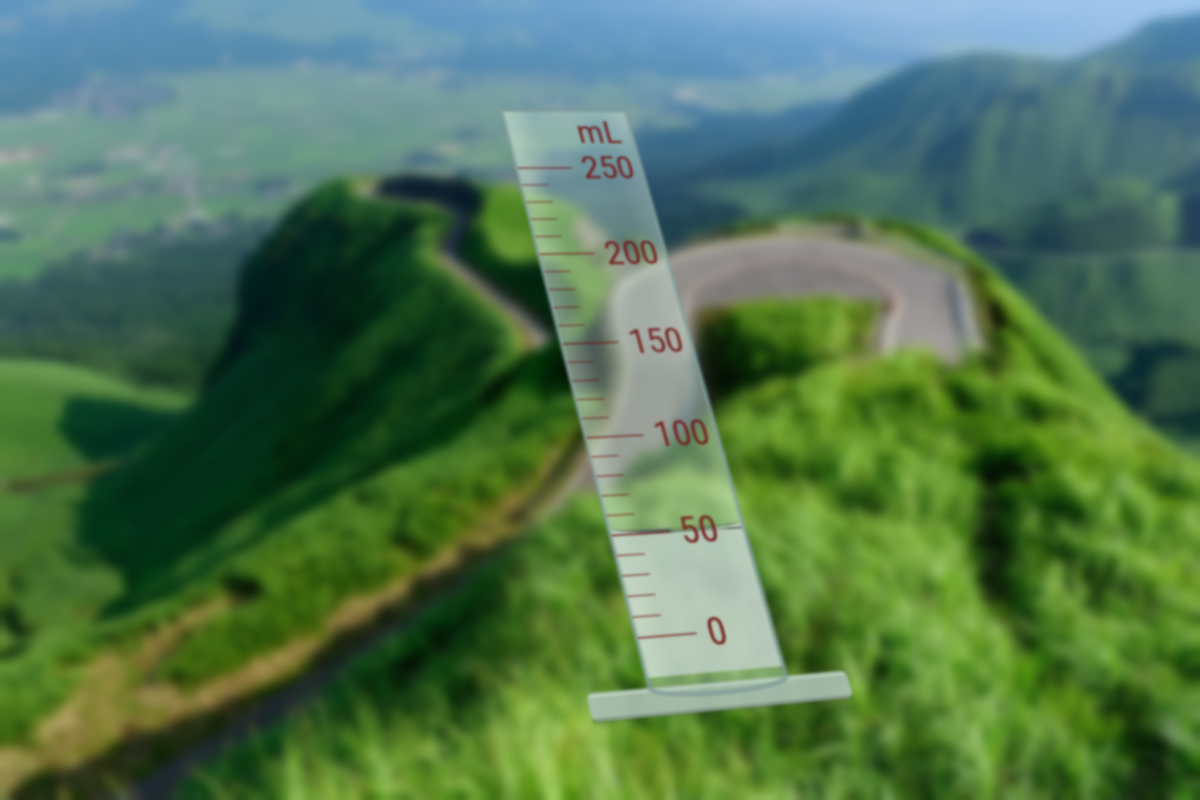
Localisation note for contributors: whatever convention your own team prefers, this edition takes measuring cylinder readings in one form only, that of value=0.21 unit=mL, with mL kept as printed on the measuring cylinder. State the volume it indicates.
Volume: value=50 unit=mL
